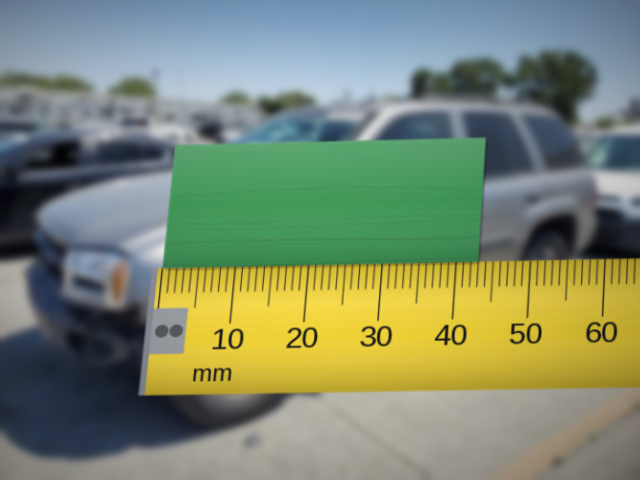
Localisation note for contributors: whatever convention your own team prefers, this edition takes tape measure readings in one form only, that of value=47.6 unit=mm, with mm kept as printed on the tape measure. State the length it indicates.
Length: value=43 unit=mm
